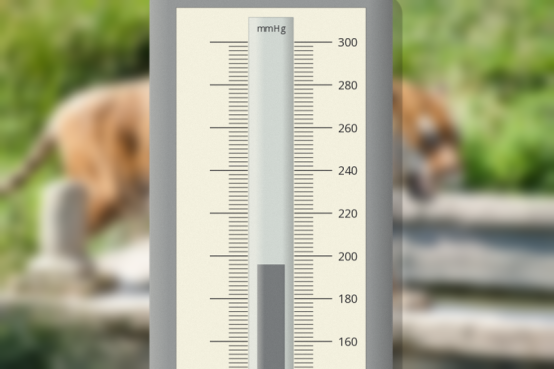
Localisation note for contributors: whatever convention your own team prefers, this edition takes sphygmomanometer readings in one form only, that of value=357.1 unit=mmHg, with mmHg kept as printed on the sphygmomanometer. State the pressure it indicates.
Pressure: value=196 unit=mmHg
